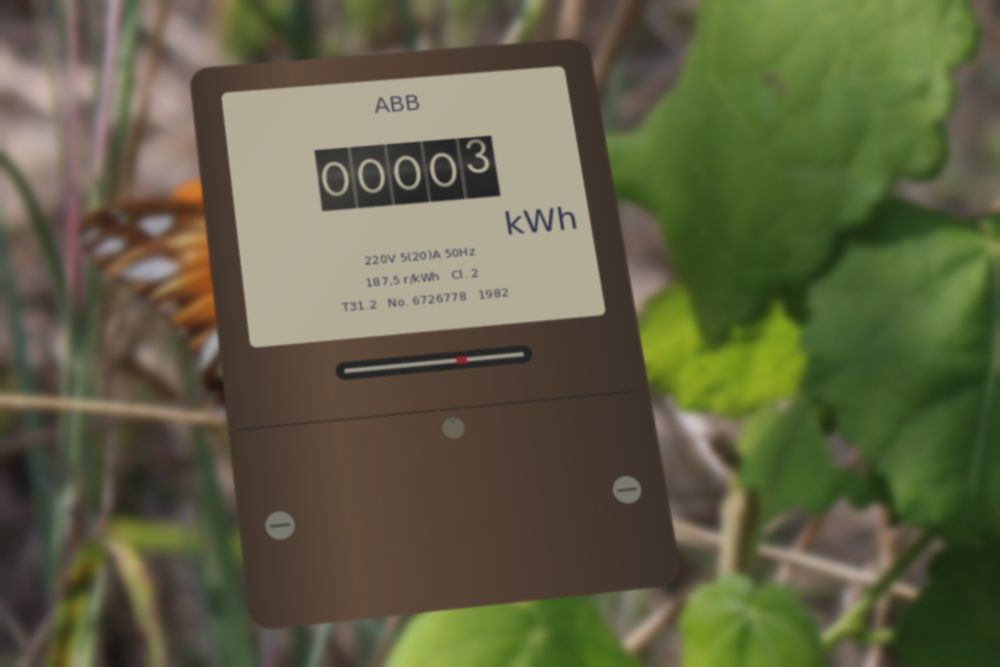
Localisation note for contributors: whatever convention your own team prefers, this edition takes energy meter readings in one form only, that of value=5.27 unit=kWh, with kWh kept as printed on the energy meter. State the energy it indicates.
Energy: value=3 unit=kWh
